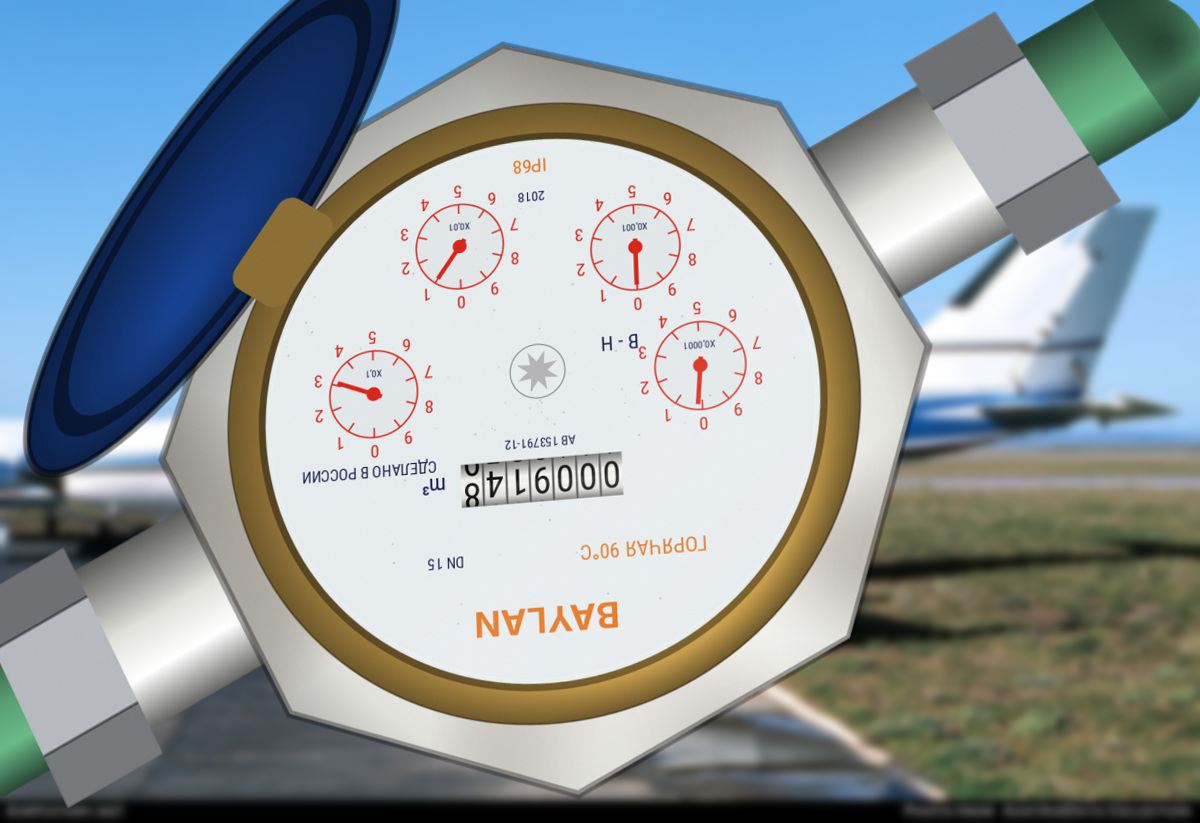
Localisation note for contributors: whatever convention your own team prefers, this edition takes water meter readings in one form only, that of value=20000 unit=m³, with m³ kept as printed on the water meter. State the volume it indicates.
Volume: value=9148.3100 unit=m³
